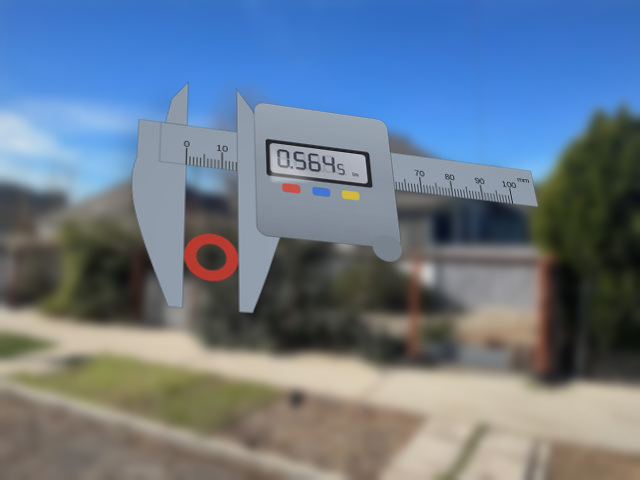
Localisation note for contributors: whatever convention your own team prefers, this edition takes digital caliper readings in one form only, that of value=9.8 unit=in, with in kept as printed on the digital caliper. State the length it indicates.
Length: value=0.5645 unit=in
